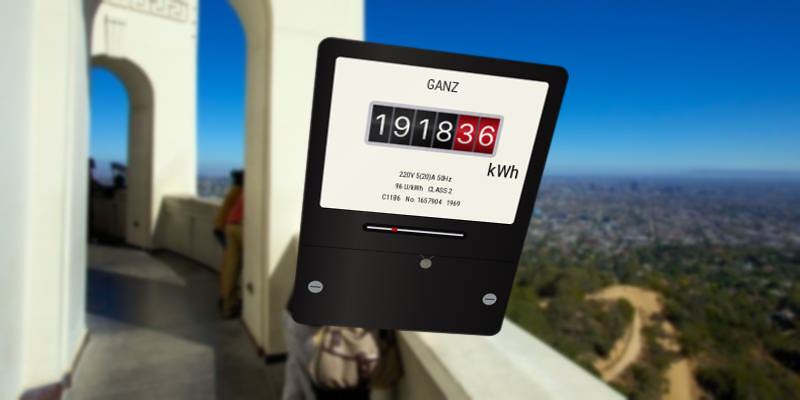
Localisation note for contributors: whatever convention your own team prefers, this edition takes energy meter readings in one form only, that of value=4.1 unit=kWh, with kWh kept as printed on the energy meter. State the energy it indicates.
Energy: value=1918.36 unit=kWh
